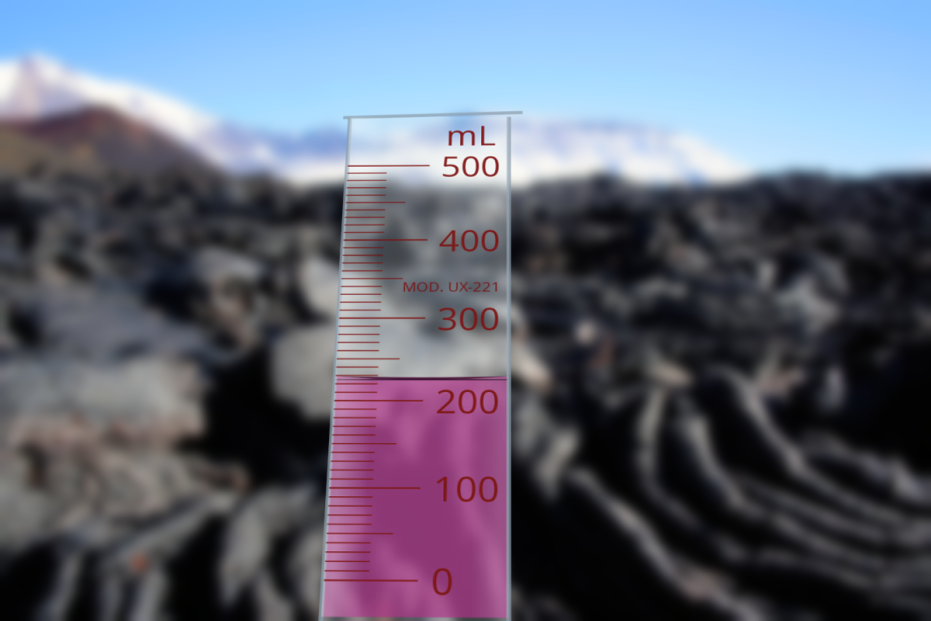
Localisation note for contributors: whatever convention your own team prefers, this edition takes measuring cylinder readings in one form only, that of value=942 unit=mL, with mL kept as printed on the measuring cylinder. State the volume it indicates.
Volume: value=225 unit=mL
